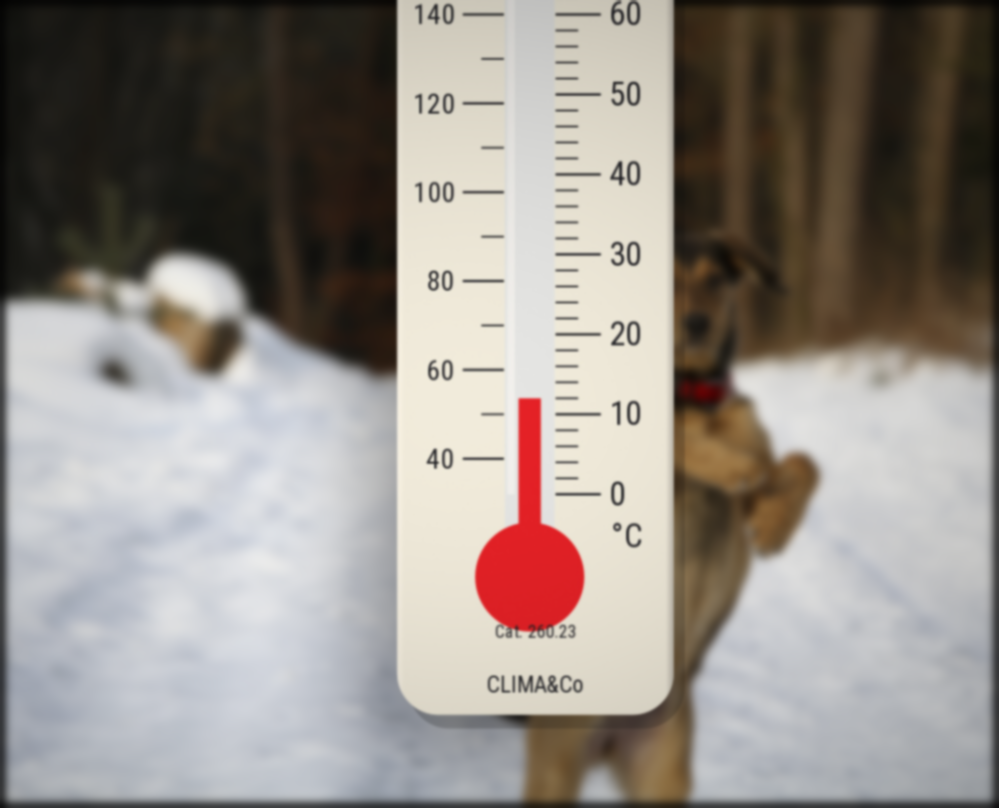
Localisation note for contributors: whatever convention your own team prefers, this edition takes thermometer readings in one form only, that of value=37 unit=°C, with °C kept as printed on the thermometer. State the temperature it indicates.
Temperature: value=12 unit=°C
